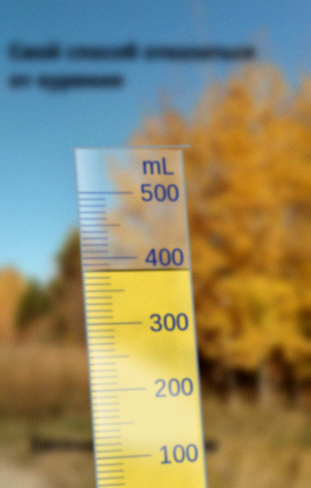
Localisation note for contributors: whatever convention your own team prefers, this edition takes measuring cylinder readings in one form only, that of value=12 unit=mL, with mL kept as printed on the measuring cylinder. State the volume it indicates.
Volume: value=380 unit=mL
